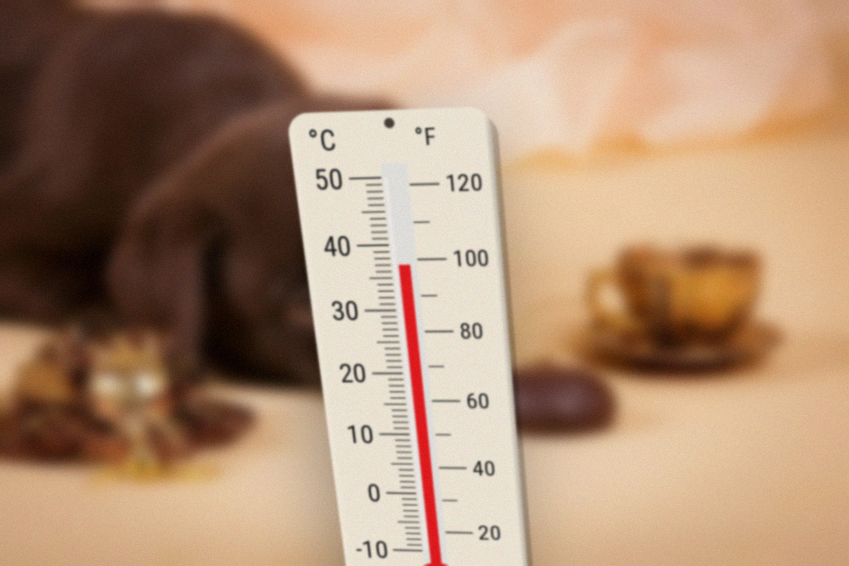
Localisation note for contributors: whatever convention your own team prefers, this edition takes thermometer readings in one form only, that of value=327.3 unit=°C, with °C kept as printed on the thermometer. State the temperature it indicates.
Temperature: value=37 unit=°C
